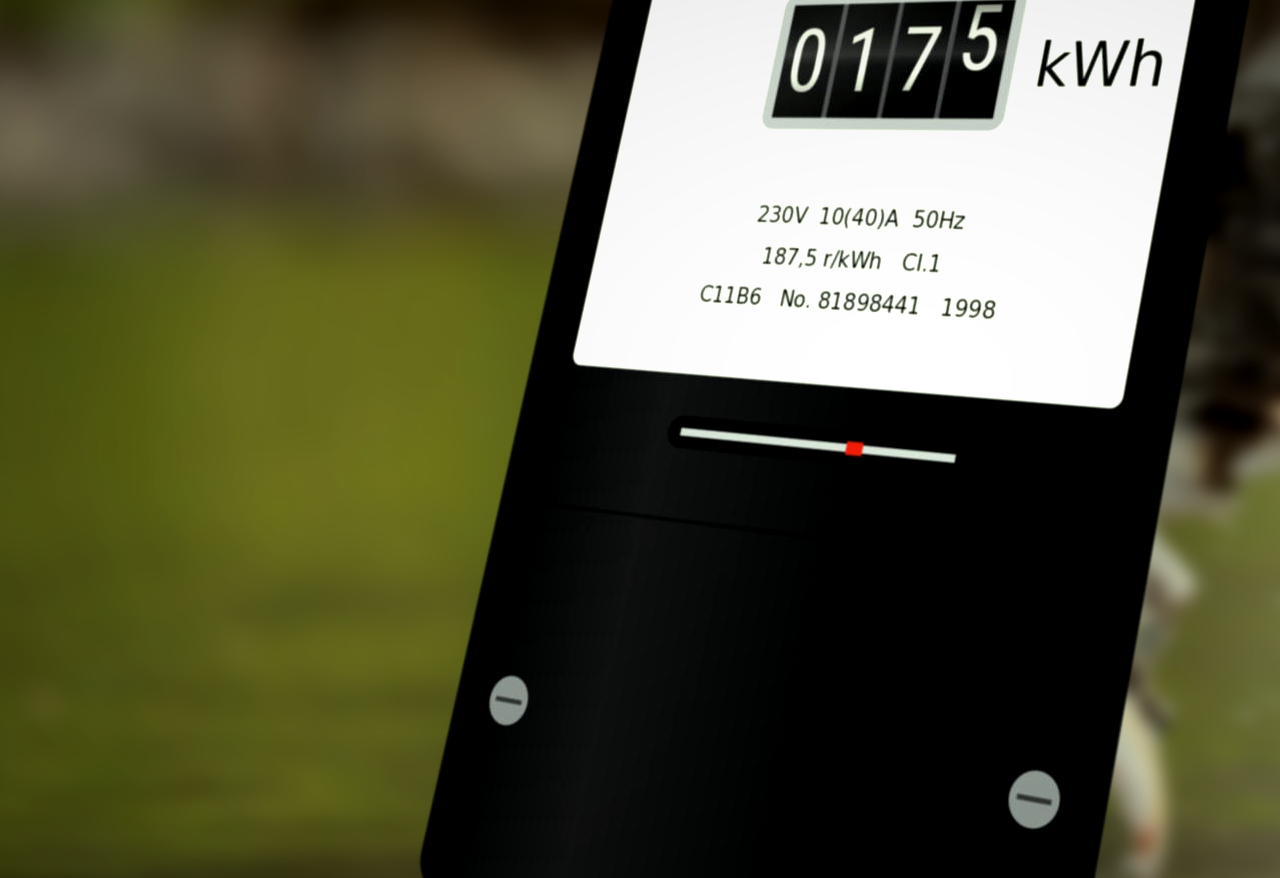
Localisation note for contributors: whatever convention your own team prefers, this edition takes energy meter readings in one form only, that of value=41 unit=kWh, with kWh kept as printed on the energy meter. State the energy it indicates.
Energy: value=175 unit=kWh
